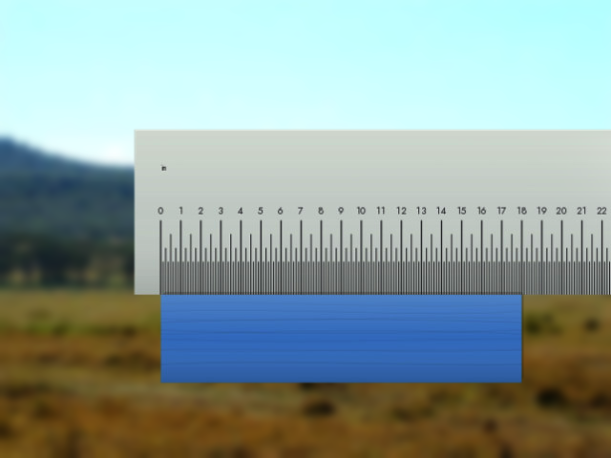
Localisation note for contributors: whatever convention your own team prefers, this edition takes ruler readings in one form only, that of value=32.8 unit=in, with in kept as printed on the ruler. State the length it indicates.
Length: value=18 unit=in
